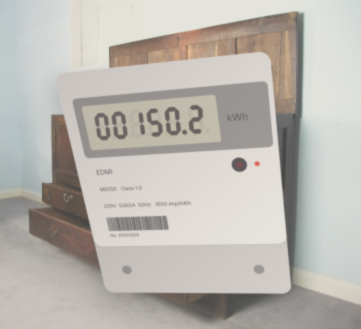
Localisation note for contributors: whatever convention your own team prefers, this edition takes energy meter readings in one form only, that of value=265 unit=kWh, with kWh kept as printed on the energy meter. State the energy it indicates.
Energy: value=150.2 unit=kWh
